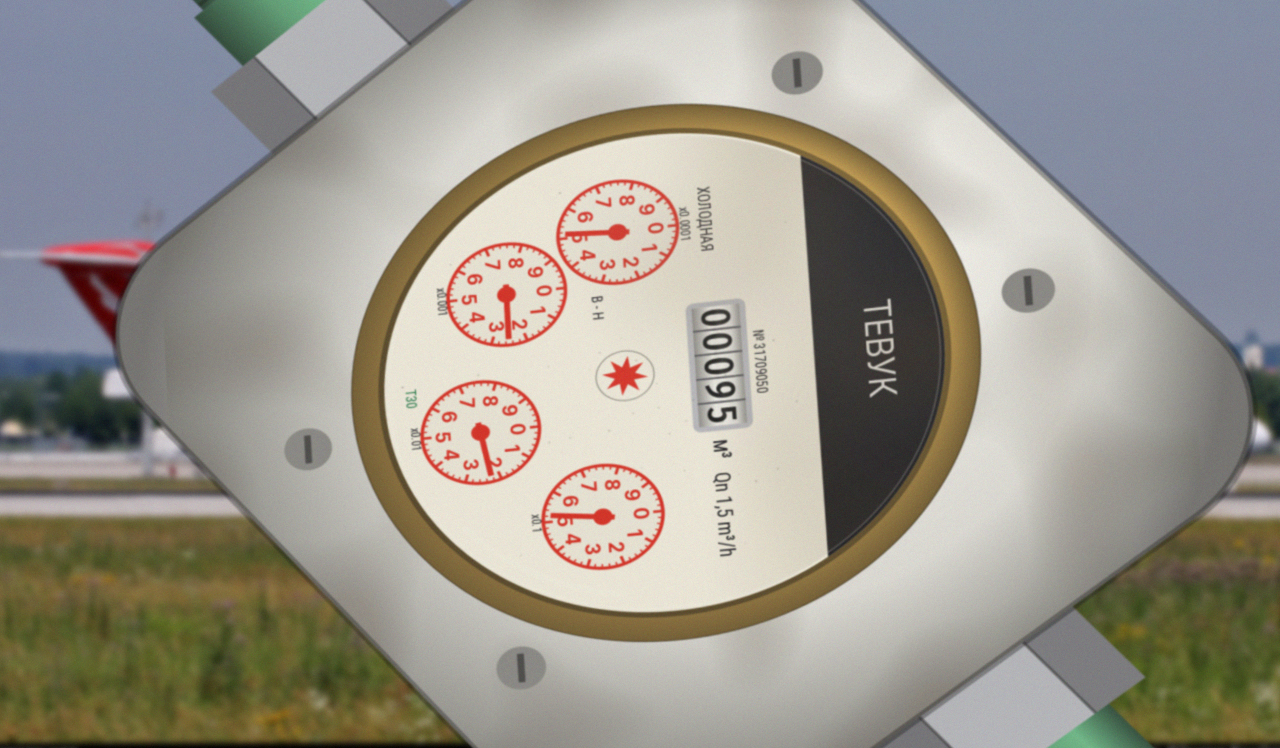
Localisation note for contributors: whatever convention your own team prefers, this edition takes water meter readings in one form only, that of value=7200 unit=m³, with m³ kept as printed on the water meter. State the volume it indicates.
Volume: value=95.5225 unit=m³
